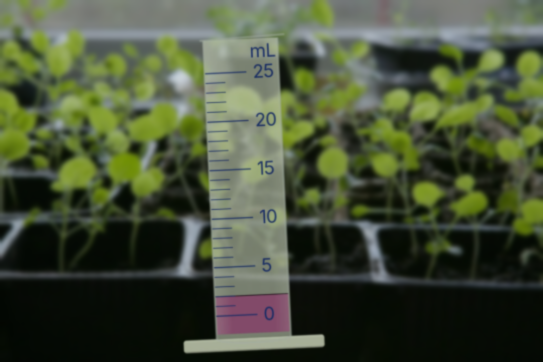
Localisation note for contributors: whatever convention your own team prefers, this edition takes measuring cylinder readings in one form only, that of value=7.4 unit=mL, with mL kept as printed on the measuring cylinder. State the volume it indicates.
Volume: value=2 unit=mL
